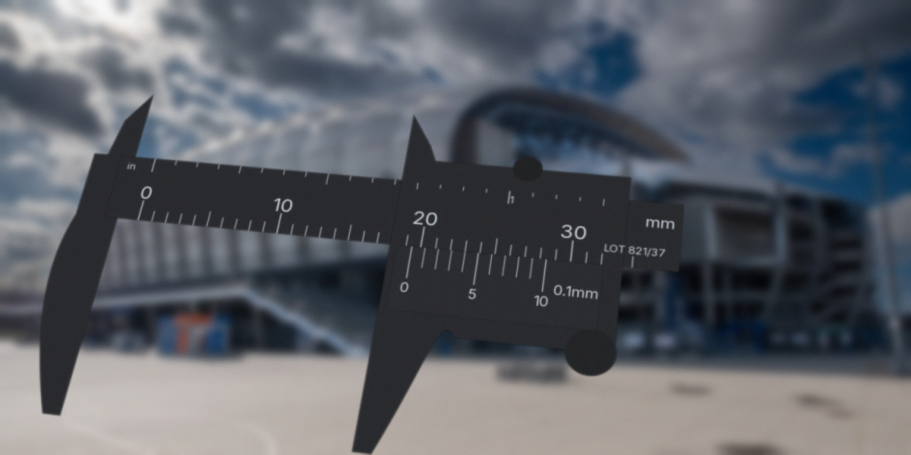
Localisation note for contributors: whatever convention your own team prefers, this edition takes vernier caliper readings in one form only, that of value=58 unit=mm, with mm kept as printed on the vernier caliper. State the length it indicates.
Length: value=19.4 unit=mm
